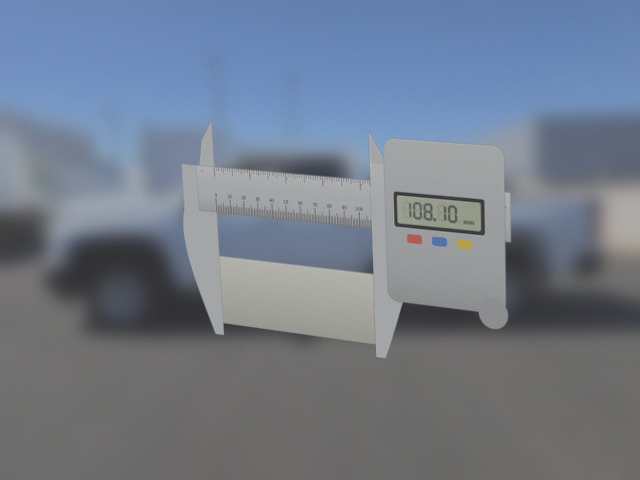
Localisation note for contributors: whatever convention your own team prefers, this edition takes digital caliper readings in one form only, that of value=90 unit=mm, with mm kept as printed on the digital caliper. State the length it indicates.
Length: value=108.10 unit=mm
